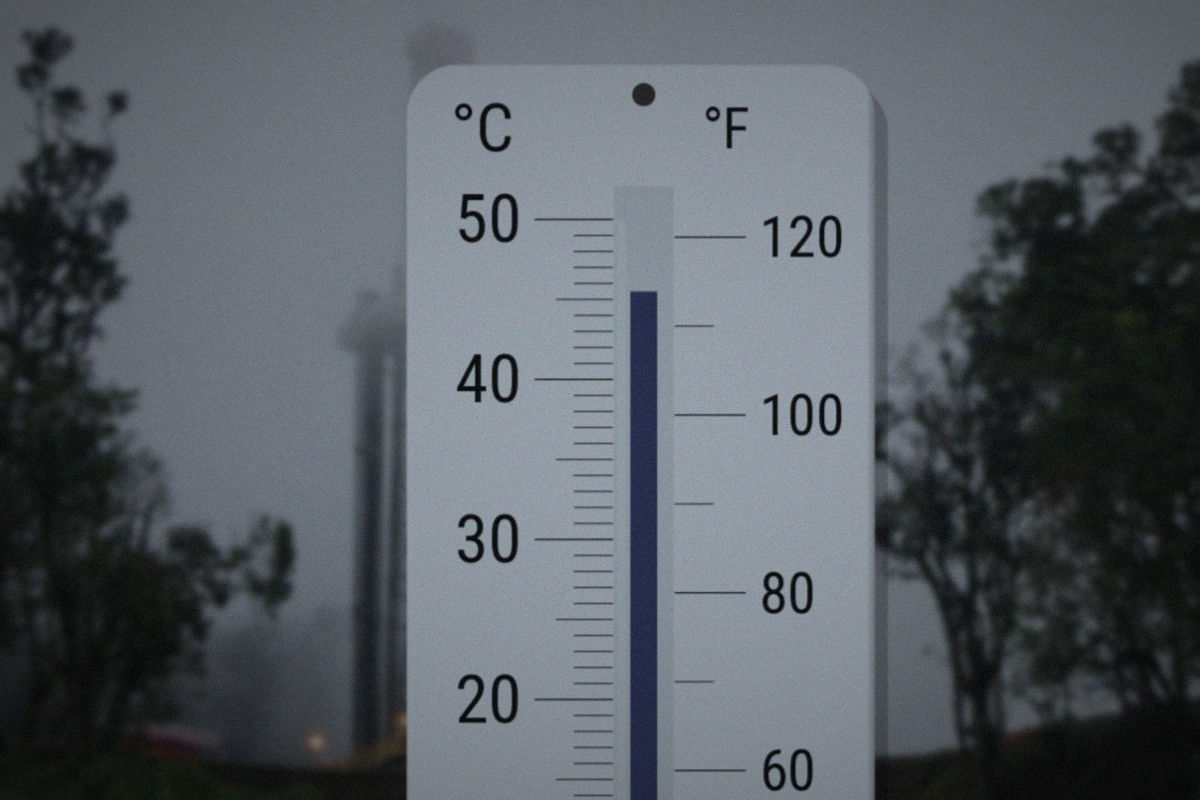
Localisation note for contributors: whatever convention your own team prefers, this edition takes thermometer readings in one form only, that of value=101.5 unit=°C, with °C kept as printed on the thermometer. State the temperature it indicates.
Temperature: value=45.5 unit=°C
